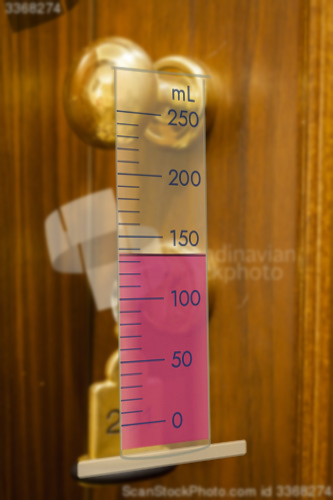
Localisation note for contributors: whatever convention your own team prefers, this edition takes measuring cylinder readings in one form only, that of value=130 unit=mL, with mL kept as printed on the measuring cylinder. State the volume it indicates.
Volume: value=135 unit=mL
